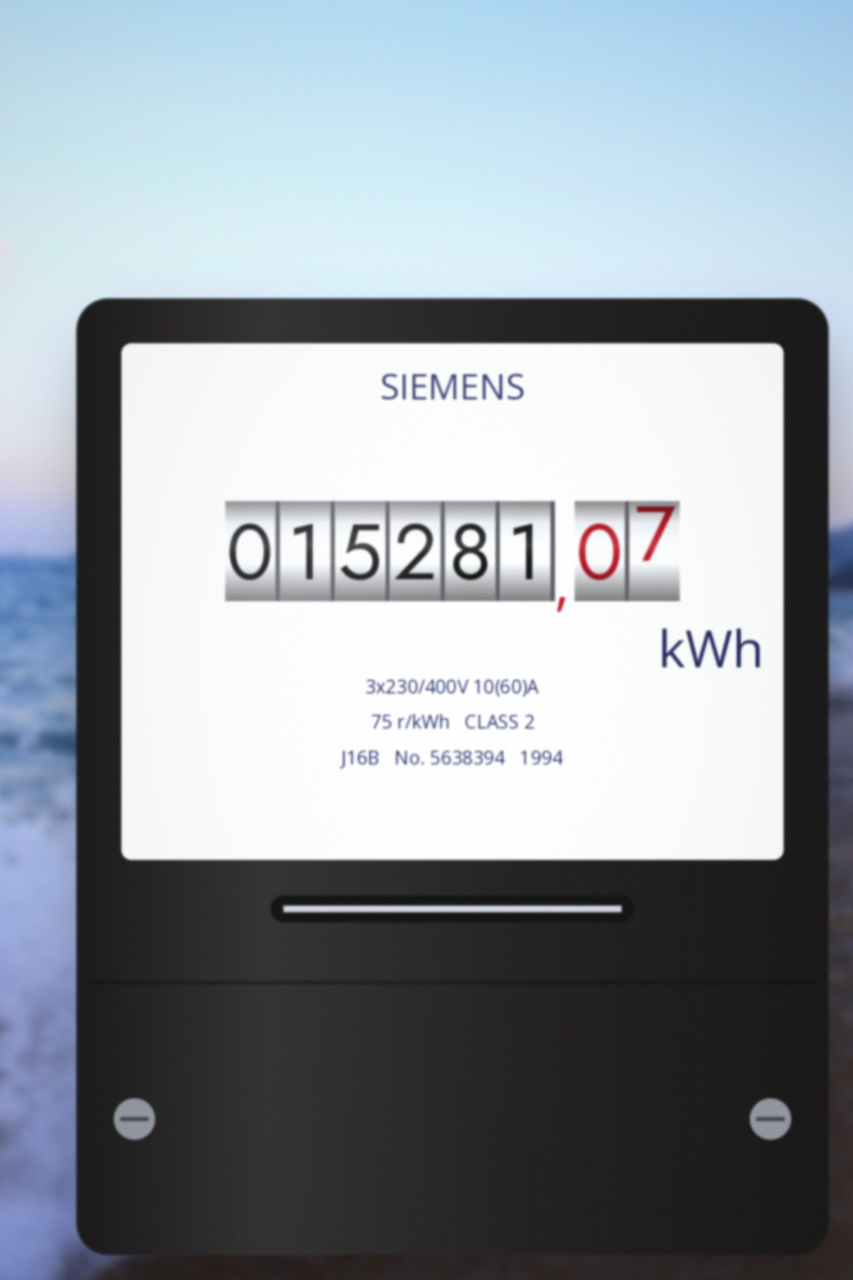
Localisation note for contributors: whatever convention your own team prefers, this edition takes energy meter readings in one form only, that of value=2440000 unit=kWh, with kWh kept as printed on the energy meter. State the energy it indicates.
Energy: value=15281.07 unit=kWh
